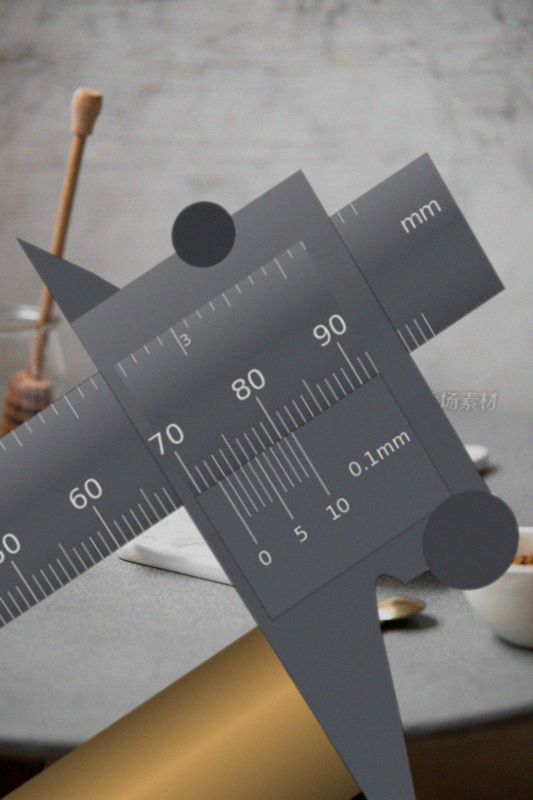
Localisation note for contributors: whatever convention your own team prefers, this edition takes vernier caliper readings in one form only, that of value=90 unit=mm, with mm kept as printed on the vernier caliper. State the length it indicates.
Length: value=72.2 unit=mm
